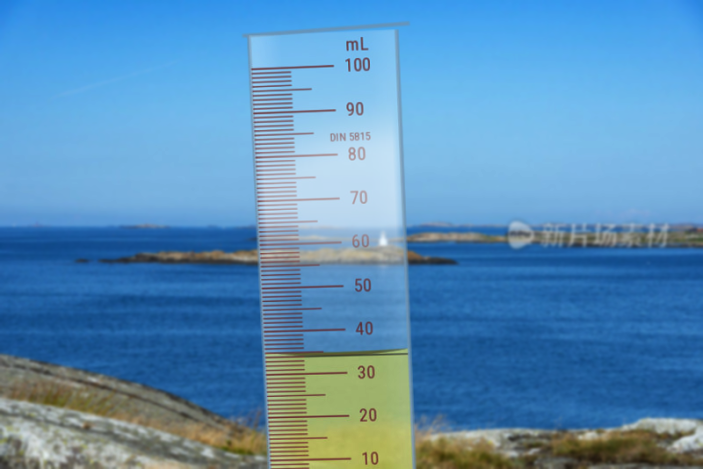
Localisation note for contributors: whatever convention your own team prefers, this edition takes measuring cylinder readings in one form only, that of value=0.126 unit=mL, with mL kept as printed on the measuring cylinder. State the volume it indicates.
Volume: value=34 unit=mL
